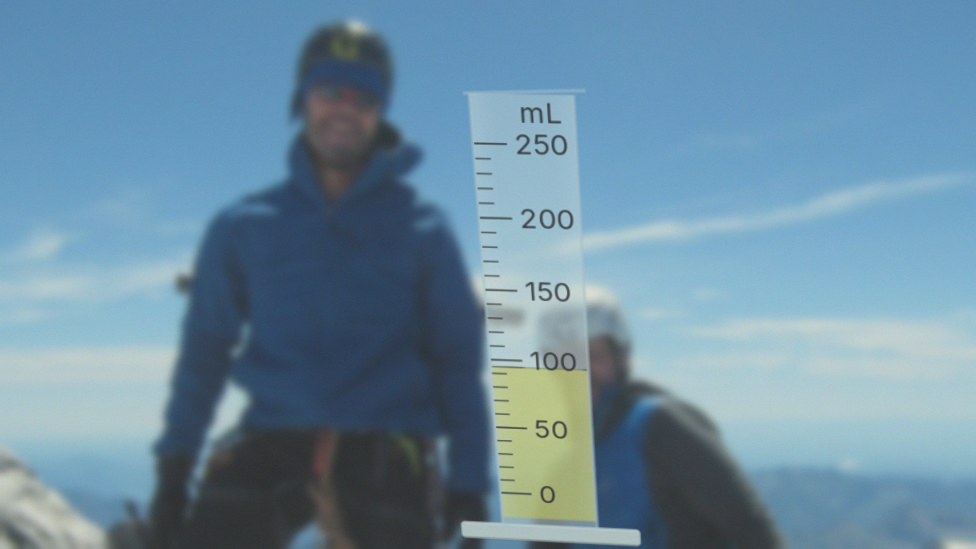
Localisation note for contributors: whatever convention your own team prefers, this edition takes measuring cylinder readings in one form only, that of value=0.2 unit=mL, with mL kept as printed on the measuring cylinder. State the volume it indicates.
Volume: value=95 unit=mL
